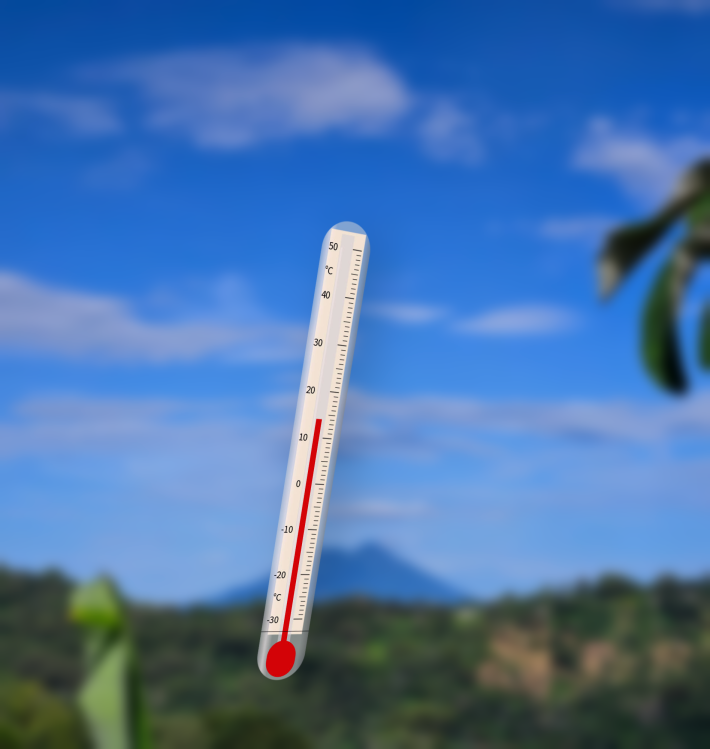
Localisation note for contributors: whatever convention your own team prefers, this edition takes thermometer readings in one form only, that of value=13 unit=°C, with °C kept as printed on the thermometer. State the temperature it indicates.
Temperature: value=14 unit=°C
